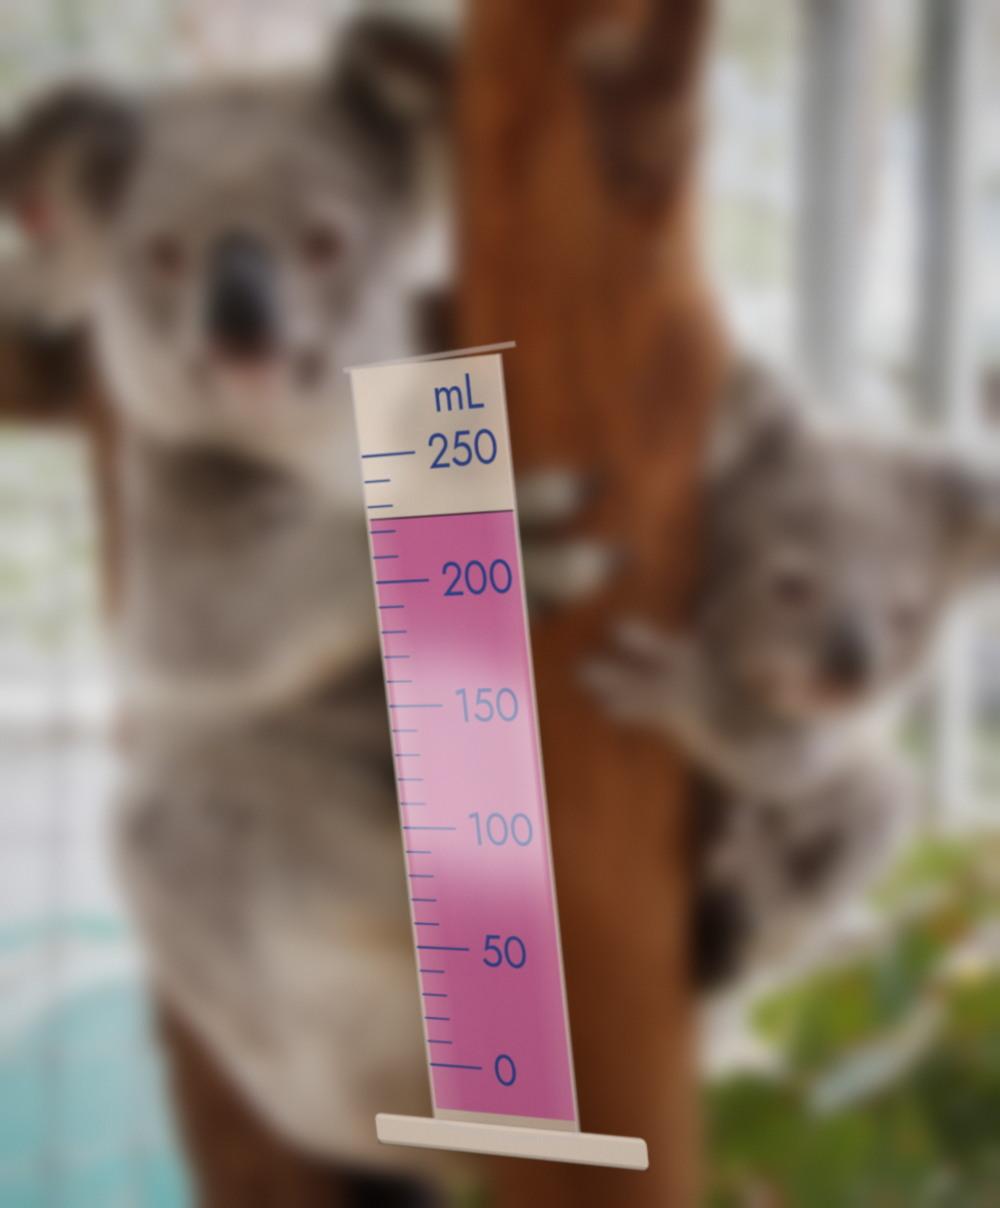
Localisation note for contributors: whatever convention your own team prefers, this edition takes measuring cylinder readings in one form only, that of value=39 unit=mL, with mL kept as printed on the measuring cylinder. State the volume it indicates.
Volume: value=225 unit=mL
